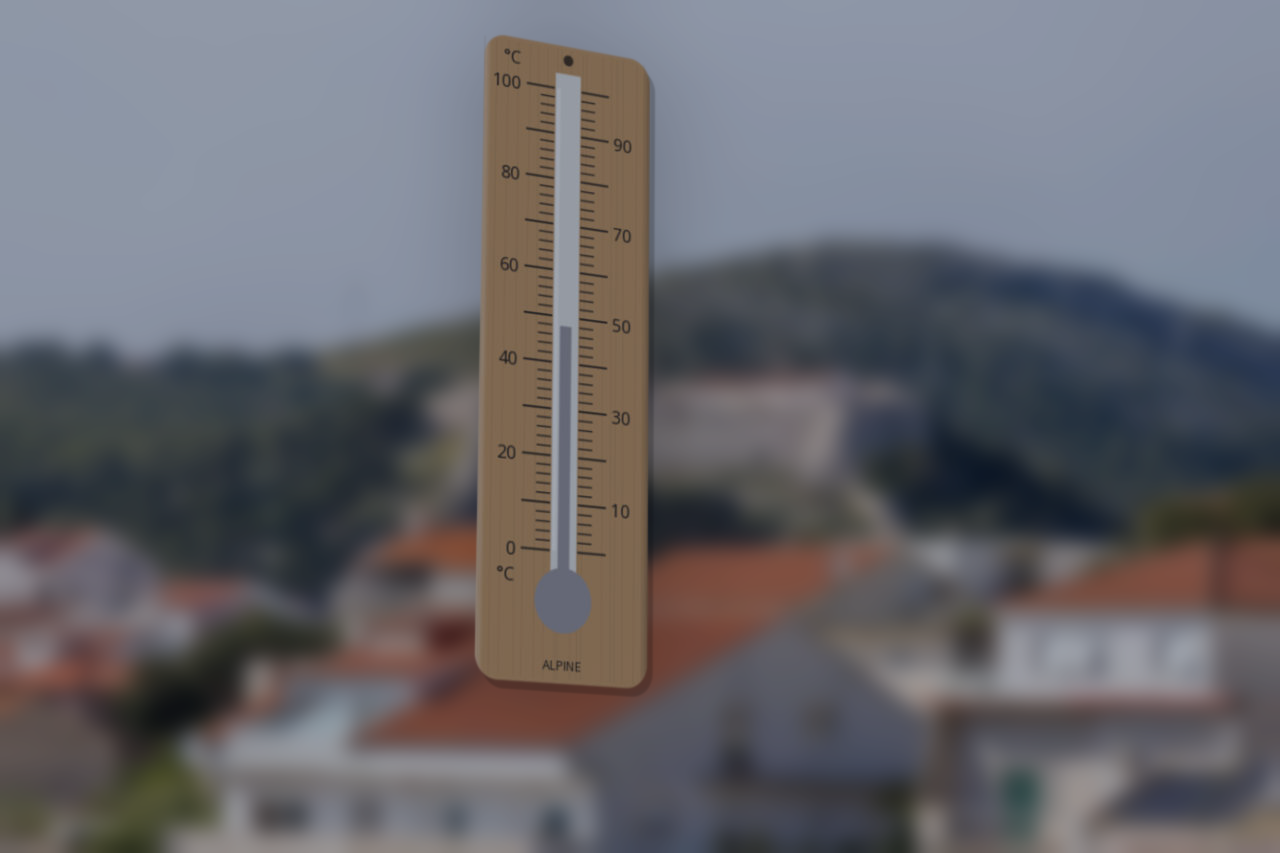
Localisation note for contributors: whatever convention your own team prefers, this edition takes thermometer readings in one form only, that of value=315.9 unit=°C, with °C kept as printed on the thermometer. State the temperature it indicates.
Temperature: value=48 unit=°C
